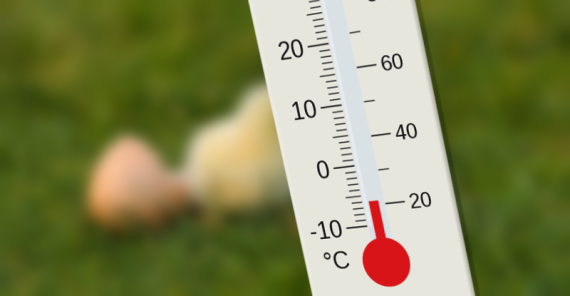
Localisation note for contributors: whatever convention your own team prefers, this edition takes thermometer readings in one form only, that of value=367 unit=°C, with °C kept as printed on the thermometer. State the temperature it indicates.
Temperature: value=-6 unit=°C
